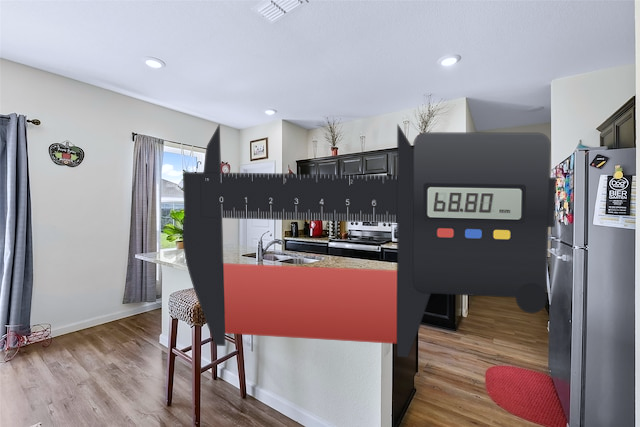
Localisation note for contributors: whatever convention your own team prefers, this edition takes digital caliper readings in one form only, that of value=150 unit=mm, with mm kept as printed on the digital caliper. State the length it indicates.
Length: value=68.80 unit=mm
